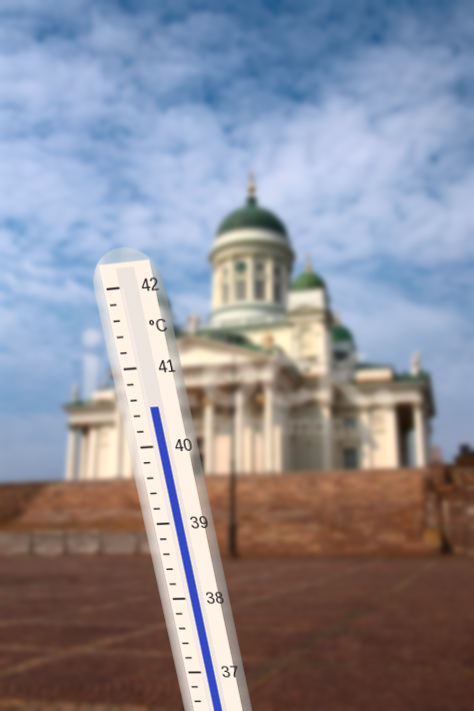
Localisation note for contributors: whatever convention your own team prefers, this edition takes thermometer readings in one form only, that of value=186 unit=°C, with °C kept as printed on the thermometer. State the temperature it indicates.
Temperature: value=40.5 unit=°C
